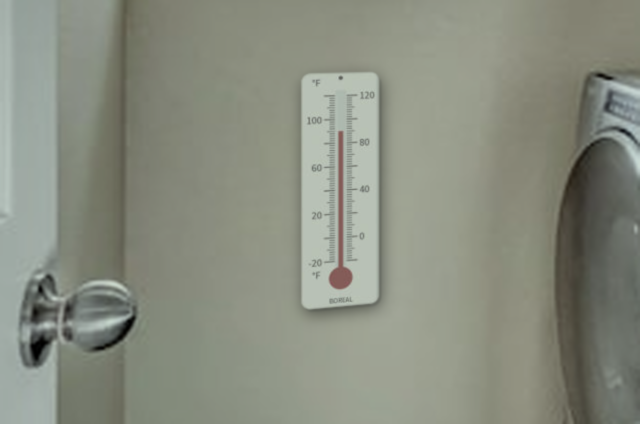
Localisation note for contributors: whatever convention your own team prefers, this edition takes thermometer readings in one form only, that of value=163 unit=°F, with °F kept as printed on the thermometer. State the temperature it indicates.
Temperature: value=90 unit=°F
